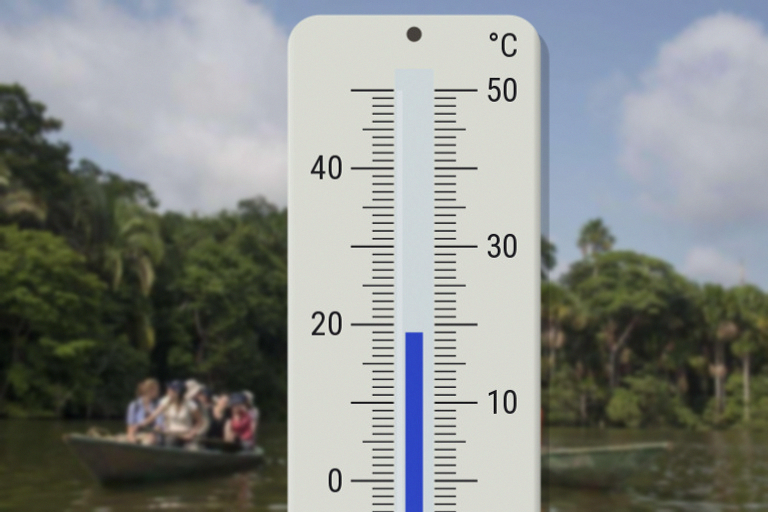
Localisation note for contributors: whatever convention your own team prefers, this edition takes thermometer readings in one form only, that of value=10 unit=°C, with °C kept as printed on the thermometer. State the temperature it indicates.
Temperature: value=19 unit=°C
